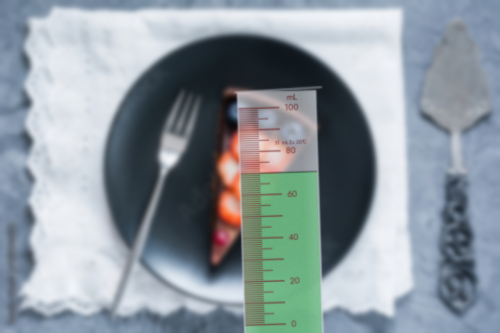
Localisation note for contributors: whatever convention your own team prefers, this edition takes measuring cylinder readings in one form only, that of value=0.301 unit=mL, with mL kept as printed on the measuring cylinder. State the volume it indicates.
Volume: value=70 unit=mL
